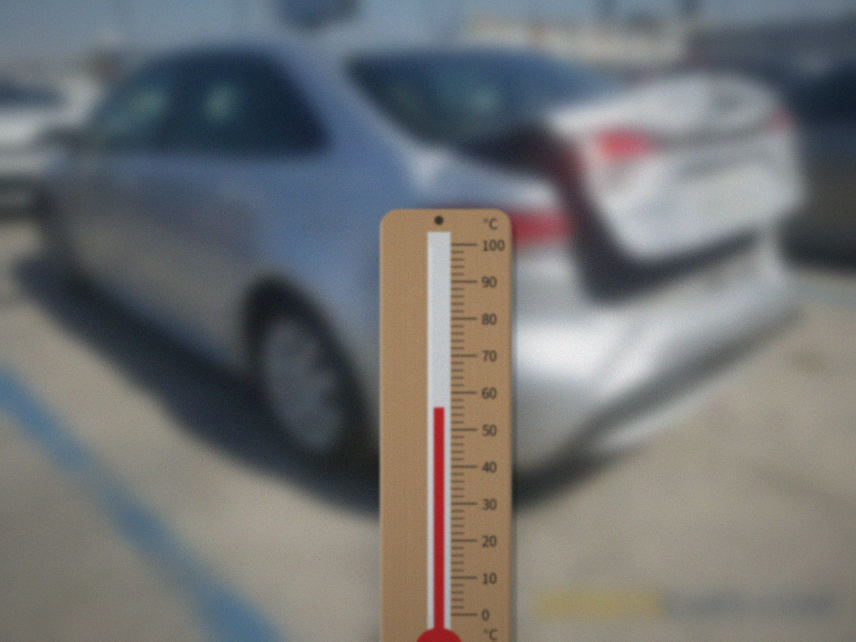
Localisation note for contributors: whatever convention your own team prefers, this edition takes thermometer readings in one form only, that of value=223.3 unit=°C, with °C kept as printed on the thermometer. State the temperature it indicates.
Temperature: value=56 unit=°C
